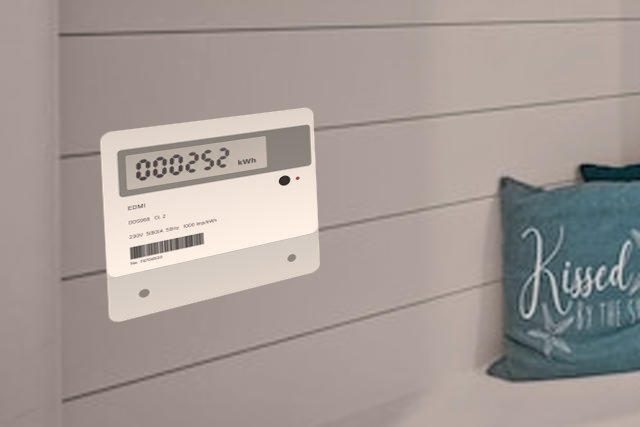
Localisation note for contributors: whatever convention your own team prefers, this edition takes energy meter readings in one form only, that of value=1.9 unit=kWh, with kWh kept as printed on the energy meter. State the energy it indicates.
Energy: value=252 unit=kWh
